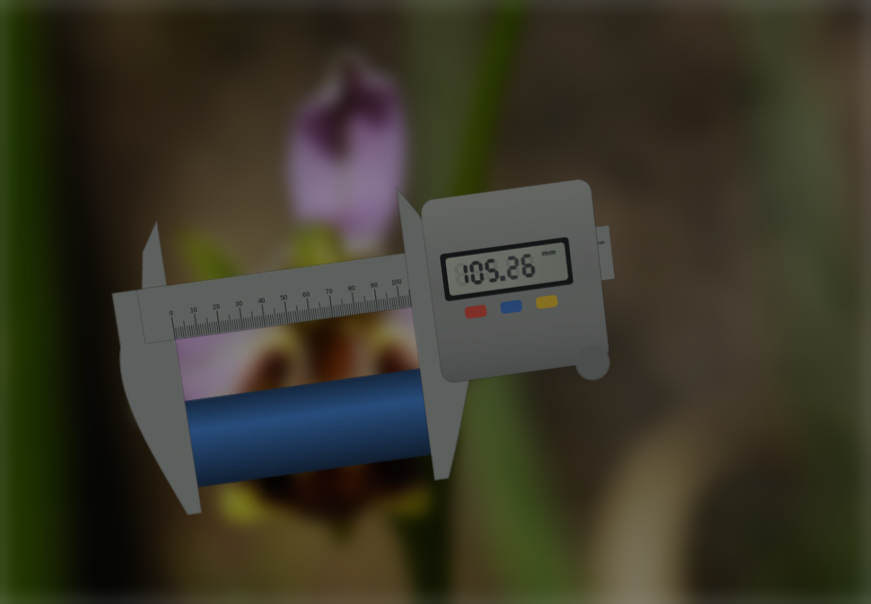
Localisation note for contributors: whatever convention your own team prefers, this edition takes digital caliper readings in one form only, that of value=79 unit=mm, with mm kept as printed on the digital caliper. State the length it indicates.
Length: value=105.26 unit=mm
